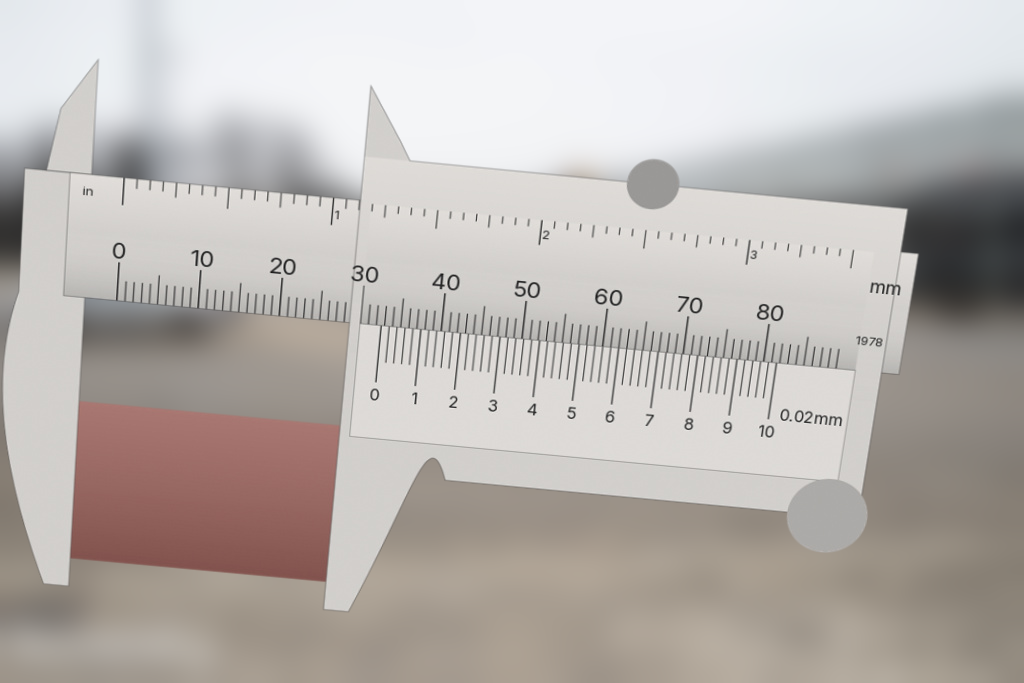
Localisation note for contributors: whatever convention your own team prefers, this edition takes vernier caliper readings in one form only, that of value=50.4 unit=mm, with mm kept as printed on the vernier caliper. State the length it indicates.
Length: value=32.6 unit=mm
